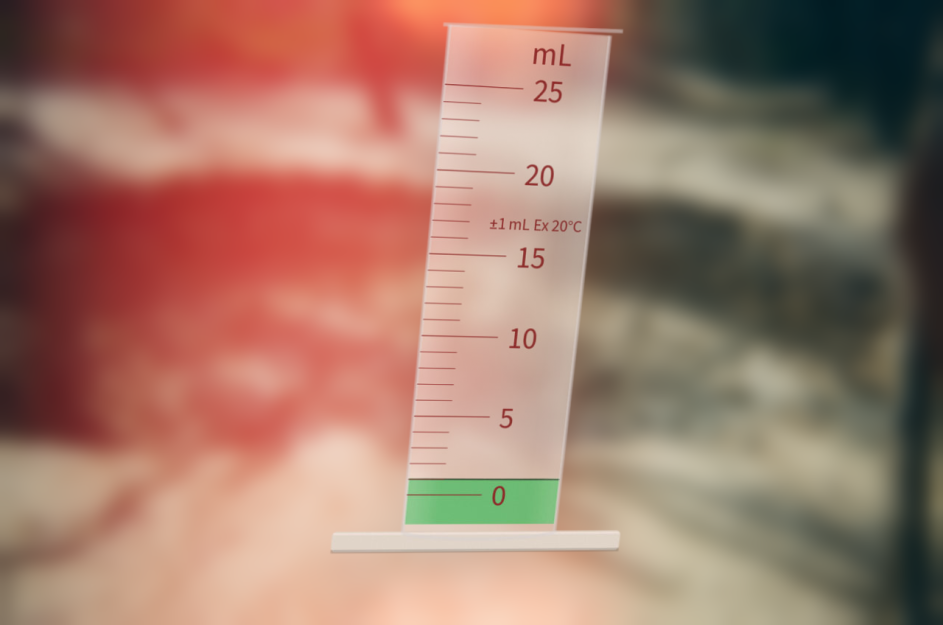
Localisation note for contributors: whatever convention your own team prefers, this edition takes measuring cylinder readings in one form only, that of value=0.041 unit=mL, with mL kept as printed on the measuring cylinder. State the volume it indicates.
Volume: value=1 unit=mL
